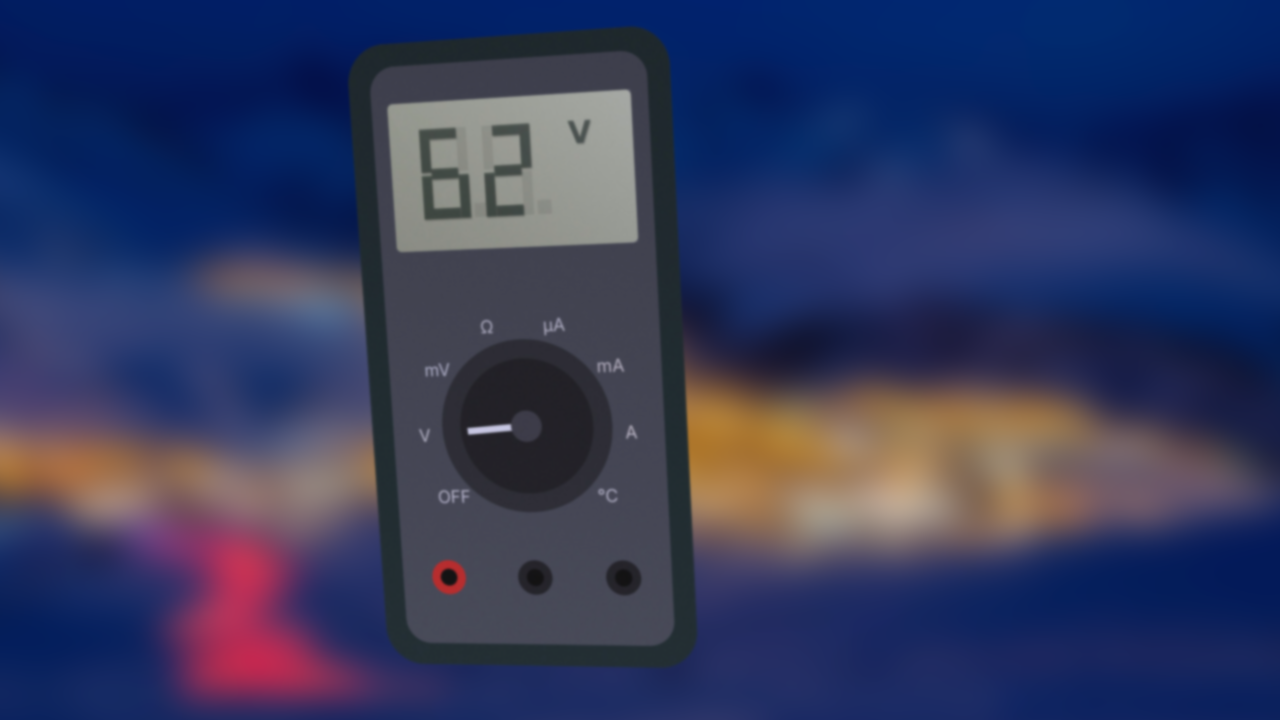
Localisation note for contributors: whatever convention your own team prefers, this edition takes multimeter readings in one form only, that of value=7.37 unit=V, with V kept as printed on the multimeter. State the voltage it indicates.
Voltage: value=62 unit=V
